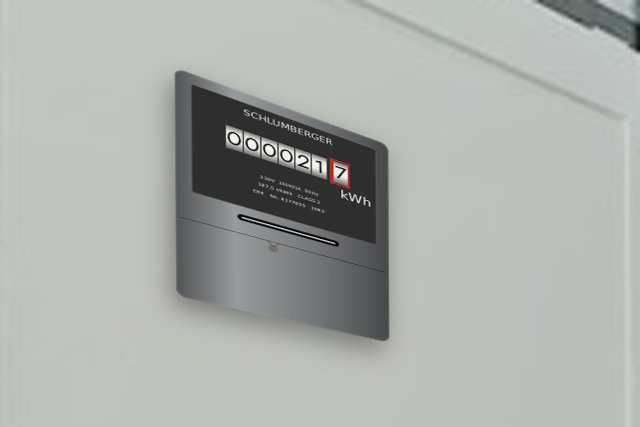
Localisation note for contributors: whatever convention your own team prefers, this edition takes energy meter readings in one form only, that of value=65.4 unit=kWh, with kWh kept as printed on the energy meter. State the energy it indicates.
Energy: value=21.7 unit=kWh
